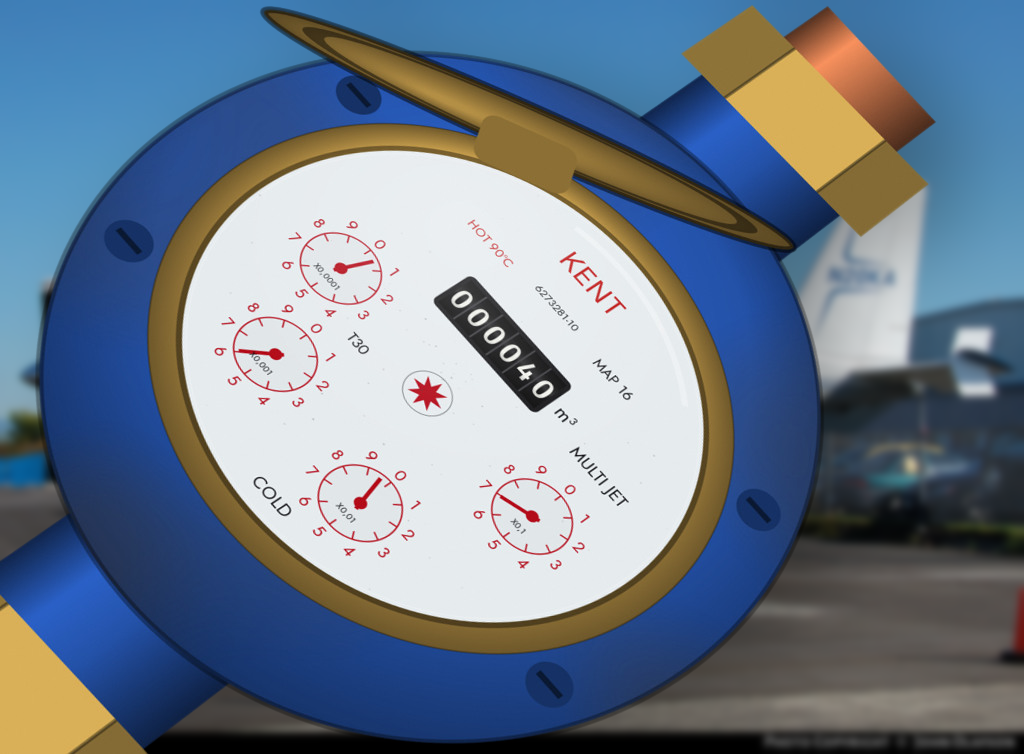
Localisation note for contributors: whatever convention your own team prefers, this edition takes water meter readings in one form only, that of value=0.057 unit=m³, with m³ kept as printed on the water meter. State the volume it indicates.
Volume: value=40.6960 unit=m³
